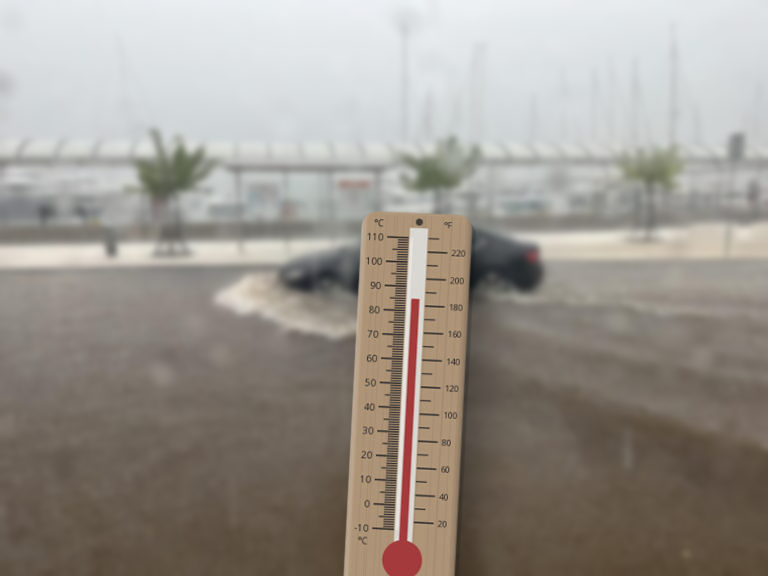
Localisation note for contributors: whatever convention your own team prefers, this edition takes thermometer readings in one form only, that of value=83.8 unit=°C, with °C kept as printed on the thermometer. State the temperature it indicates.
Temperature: value=85 unit=°C
